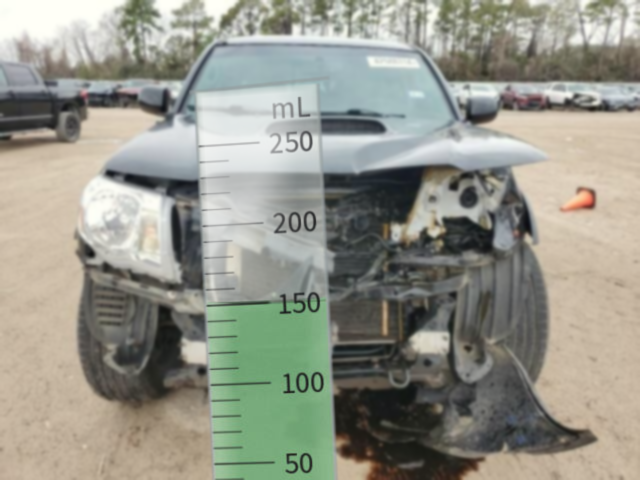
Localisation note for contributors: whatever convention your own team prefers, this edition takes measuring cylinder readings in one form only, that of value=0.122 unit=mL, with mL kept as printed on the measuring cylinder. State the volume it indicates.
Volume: value=150 unit=mL
